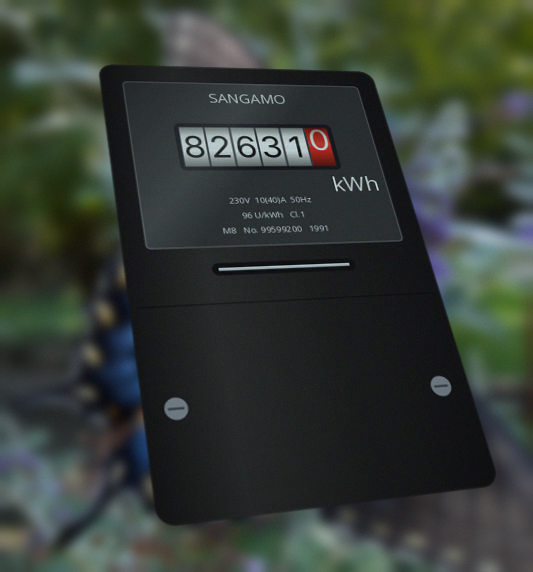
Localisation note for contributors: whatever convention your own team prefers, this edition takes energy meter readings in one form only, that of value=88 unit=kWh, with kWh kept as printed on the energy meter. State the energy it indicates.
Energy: value=82631.0 unit=kWh
